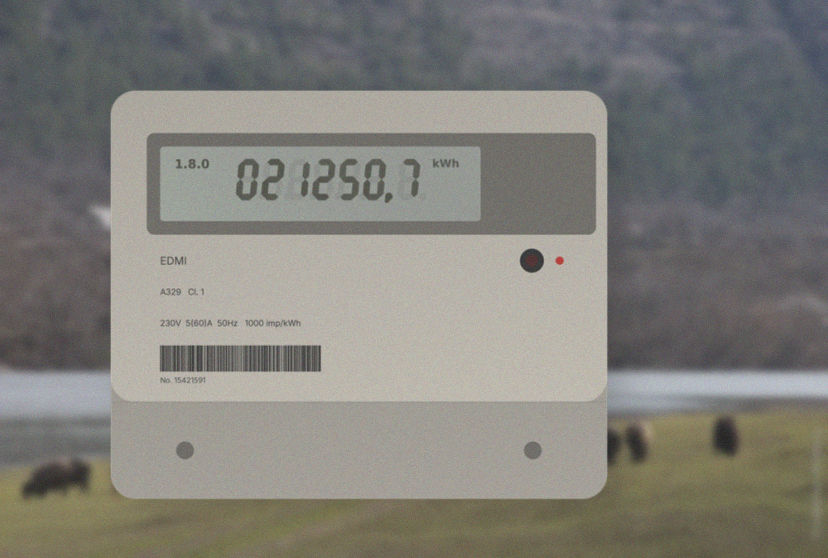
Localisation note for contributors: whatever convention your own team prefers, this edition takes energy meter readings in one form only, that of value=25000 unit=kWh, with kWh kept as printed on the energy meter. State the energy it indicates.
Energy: value=21250.7 unit=kWh
